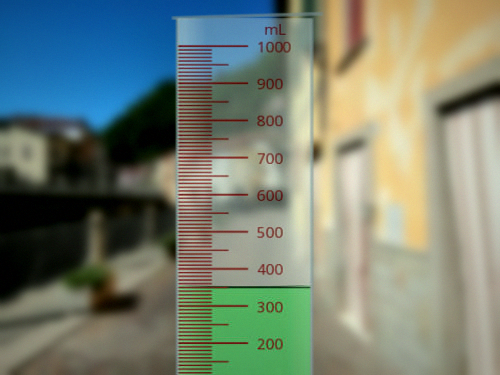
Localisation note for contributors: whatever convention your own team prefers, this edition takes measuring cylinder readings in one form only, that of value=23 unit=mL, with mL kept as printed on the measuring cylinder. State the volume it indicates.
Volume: value=350 unit=mL
